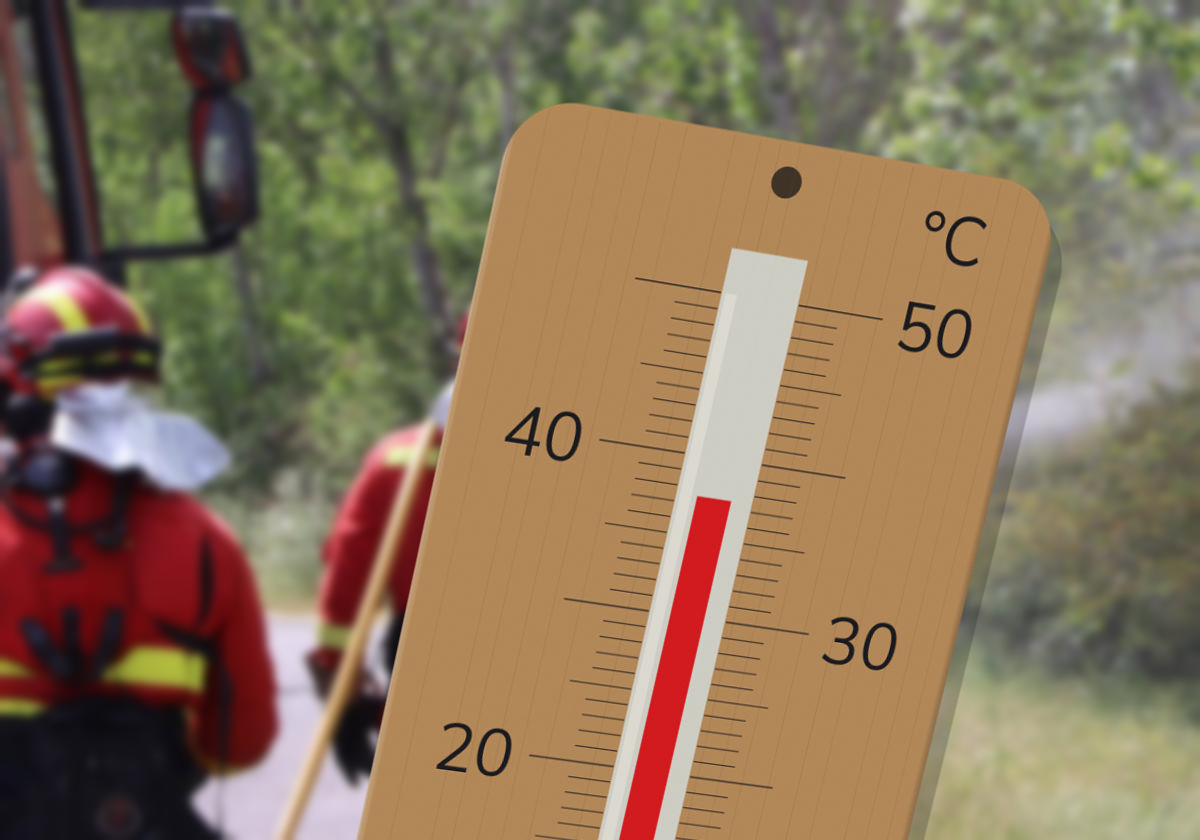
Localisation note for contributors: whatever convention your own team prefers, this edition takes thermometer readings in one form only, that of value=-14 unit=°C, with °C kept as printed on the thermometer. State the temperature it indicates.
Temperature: value=37.5 unit=°C
